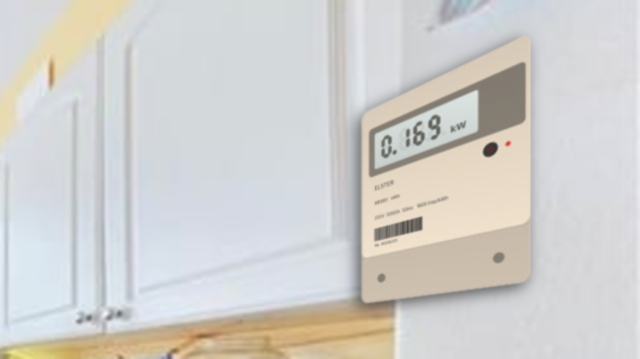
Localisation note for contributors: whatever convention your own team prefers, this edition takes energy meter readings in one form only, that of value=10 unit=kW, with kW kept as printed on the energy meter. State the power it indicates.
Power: value=0.169 unit=kW
